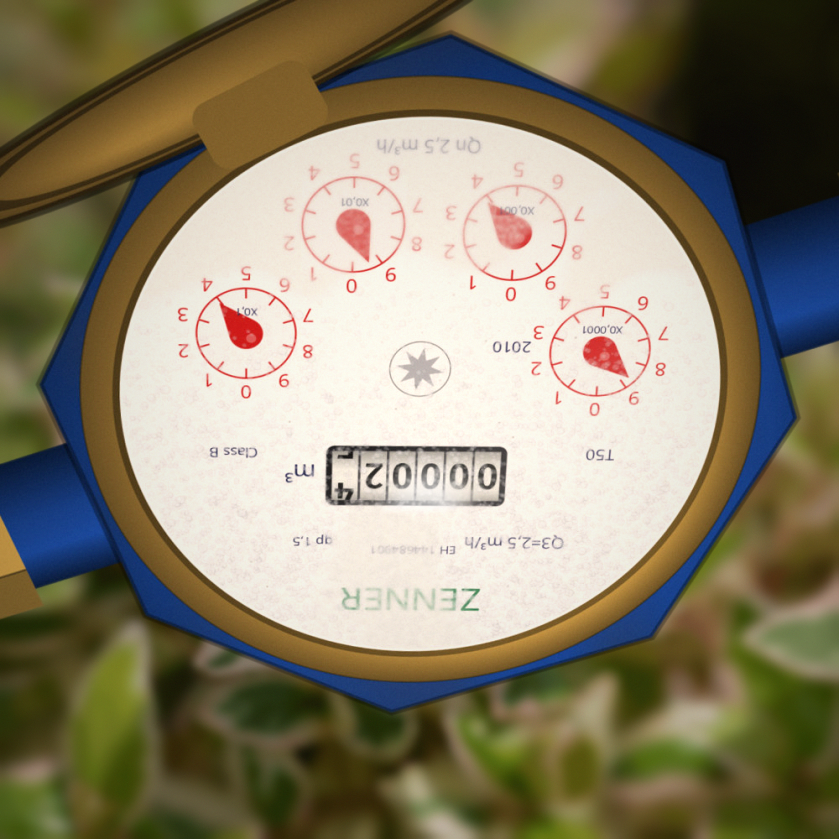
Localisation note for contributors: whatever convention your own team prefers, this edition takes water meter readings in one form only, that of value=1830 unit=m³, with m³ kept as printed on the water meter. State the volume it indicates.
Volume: value=24.3938 unit=m³
